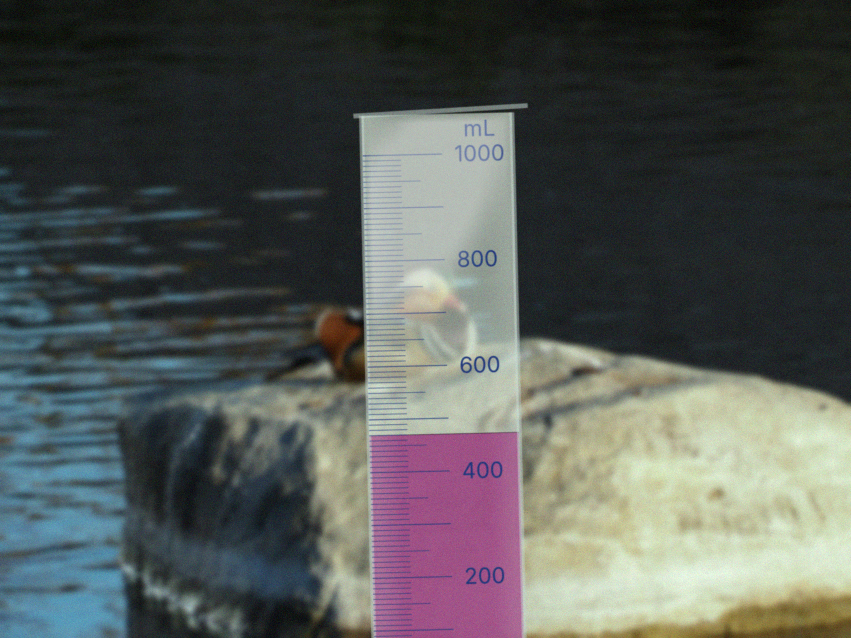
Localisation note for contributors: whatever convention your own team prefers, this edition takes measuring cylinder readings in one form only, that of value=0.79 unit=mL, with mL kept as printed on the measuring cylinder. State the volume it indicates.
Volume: value=470 unit=mL
